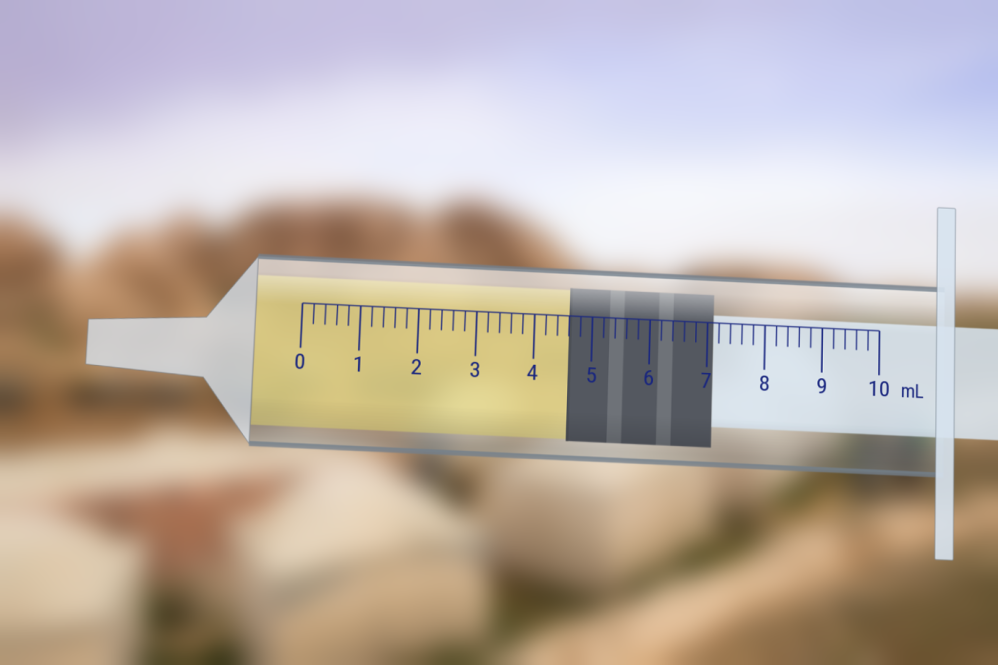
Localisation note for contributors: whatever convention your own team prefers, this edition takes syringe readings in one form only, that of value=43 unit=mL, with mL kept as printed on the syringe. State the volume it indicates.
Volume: value=4.6 unit=mL
